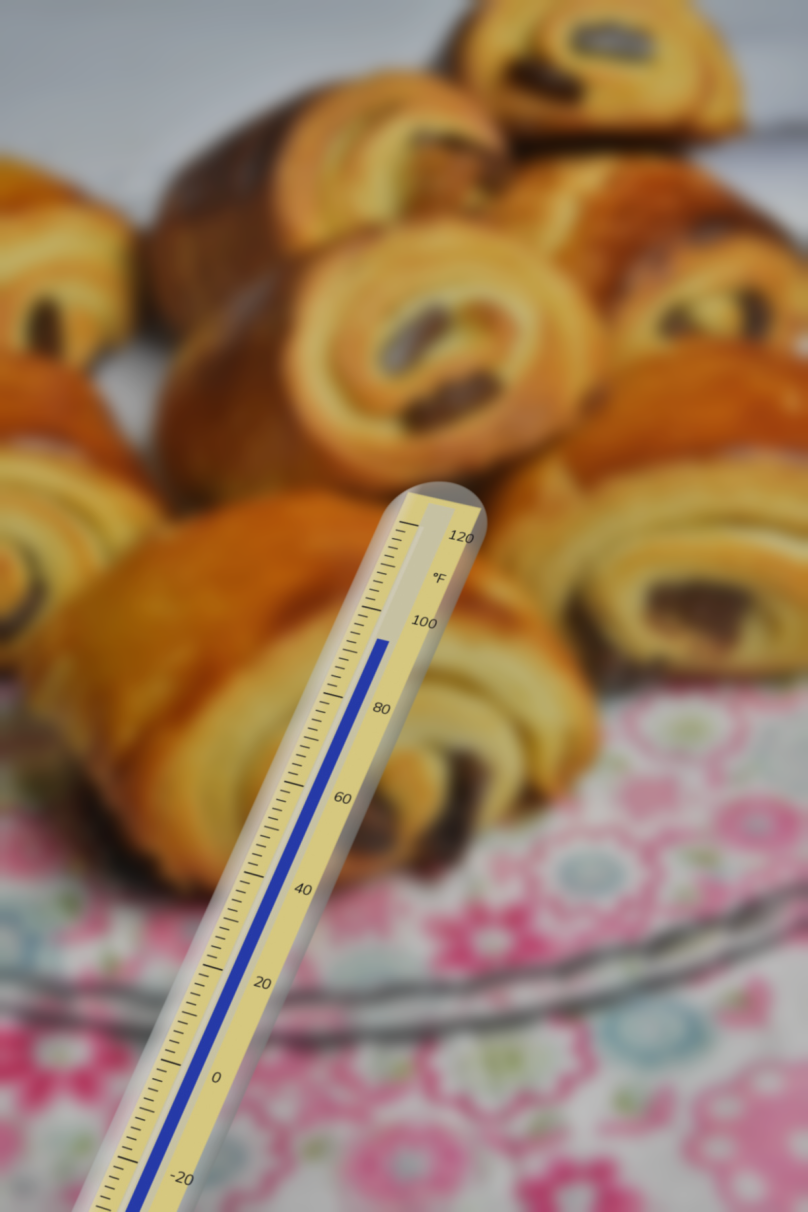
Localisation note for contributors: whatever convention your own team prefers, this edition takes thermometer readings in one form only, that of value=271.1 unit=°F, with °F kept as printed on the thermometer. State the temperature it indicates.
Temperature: value=94 unit=°F
